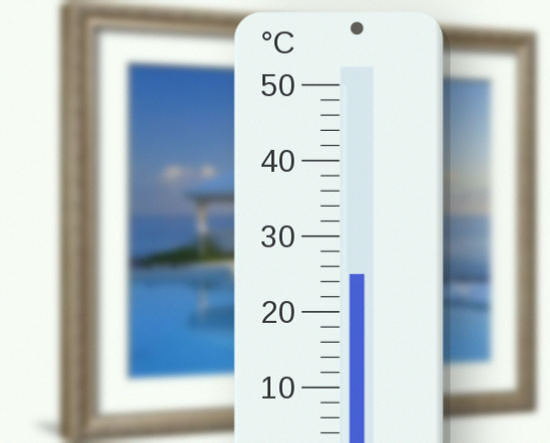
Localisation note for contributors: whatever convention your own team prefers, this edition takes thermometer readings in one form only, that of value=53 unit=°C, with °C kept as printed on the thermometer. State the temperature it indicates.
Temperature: value=25 unit=°C
